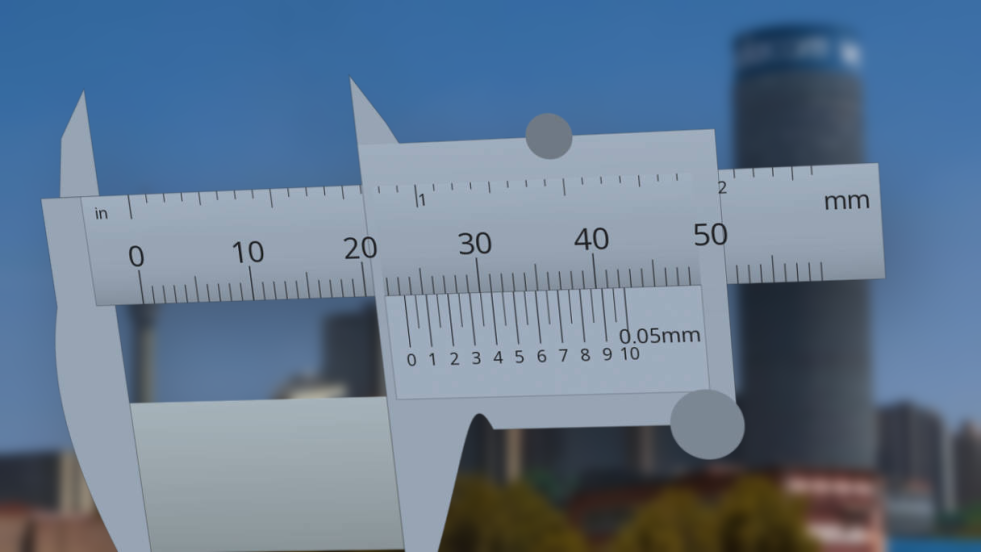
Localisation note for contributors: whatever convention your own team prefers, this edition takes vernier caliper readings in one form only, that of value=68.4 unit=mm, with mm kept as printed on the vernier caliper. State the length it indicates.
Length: value=23.4 unit=mm
